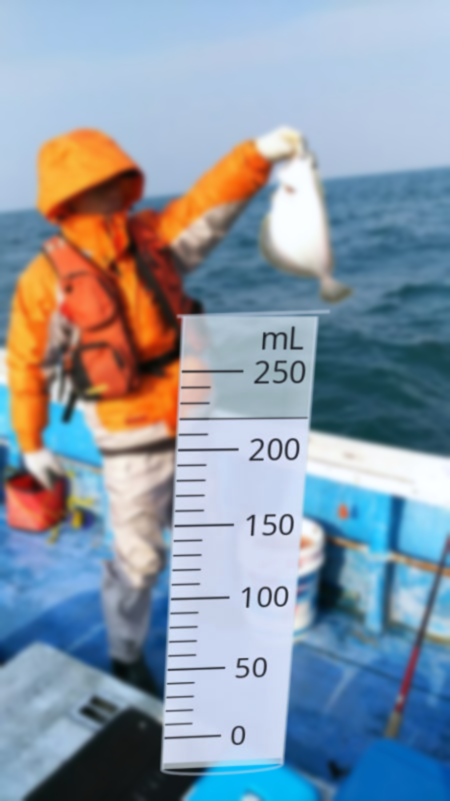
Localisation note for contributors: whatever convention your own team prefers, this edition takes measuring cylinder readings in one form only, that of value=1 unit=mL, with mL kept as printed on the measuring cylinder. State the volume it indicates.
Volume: value=220 unit=mL
